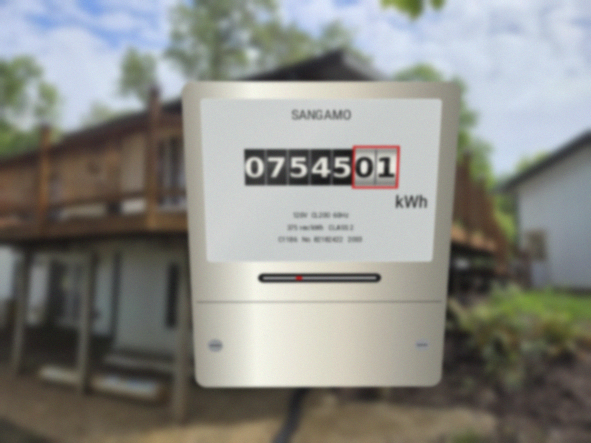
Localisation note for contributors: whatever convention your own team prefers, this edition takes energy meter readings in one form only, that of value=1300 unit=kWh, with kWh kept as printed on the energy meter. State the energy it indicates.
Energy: value=7545.01 unit=kWh
